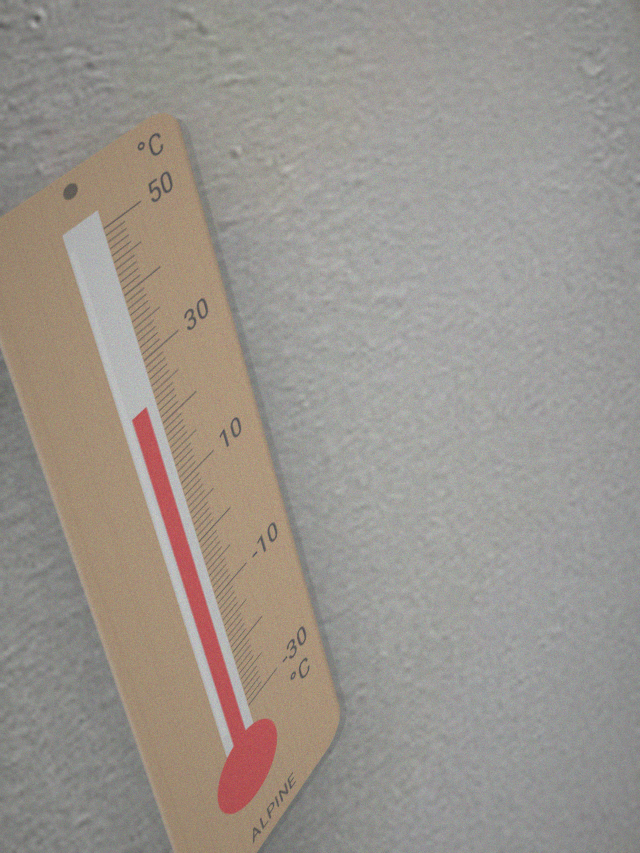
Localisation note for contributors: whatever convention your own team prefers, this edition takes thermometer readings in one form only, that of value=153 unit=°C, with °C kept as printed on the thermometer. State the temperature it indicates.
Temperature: value=24 unit=°C
